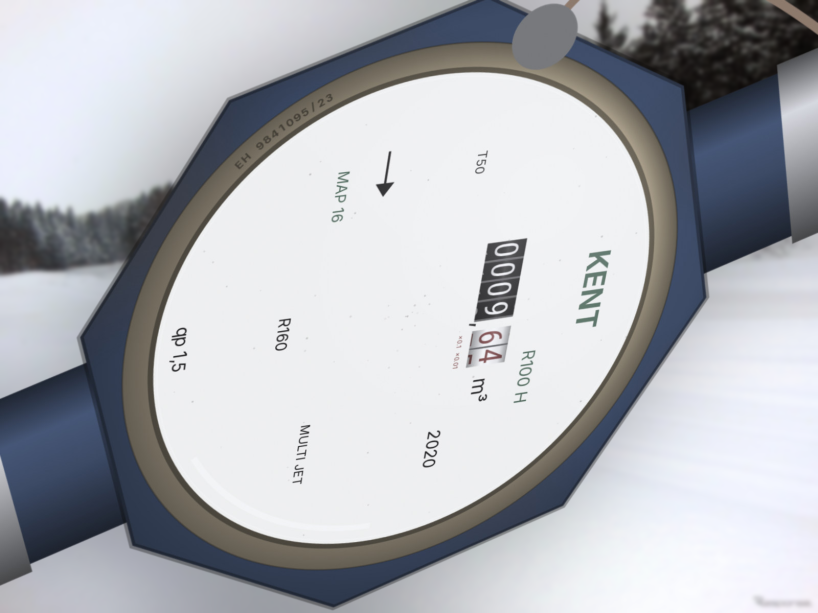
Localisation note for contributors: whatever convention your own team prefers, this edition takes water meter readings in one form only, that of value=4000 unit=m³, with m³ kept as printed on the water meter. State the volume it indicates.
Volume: value=9.64 unit=m³
